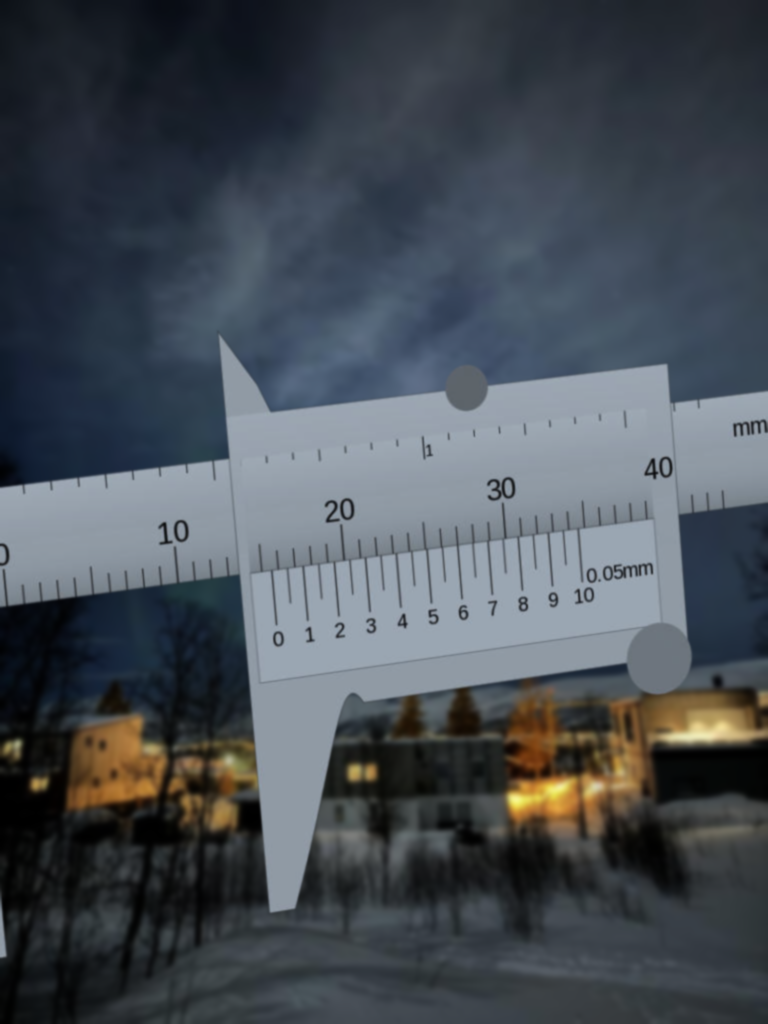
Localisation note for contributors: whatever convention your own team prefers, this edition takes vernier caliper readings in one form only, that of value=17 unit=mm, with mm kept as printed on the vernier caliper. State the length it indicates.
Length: value=15.6 unit=mm
